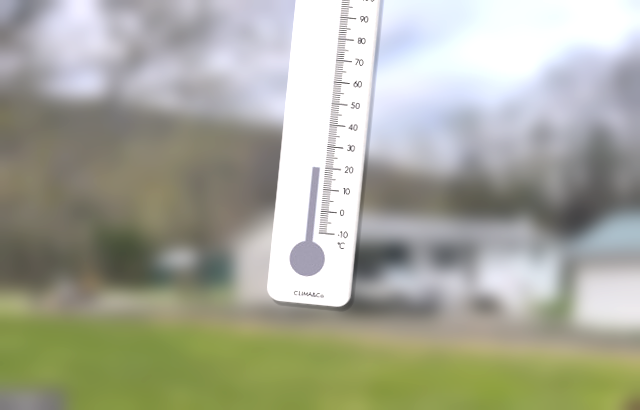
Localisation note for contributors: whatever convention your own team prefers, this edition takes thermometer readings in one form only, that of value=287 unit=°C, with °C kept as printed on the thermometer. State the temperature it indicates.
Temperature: value=20 unit=°C
